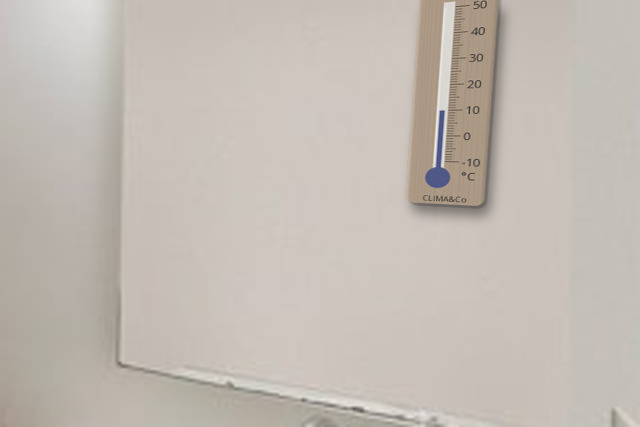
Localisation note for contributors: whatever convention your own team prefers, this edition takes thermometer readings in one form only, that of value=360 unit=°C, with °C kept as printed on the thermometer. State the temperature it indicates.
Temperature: value=10 unit=°C
